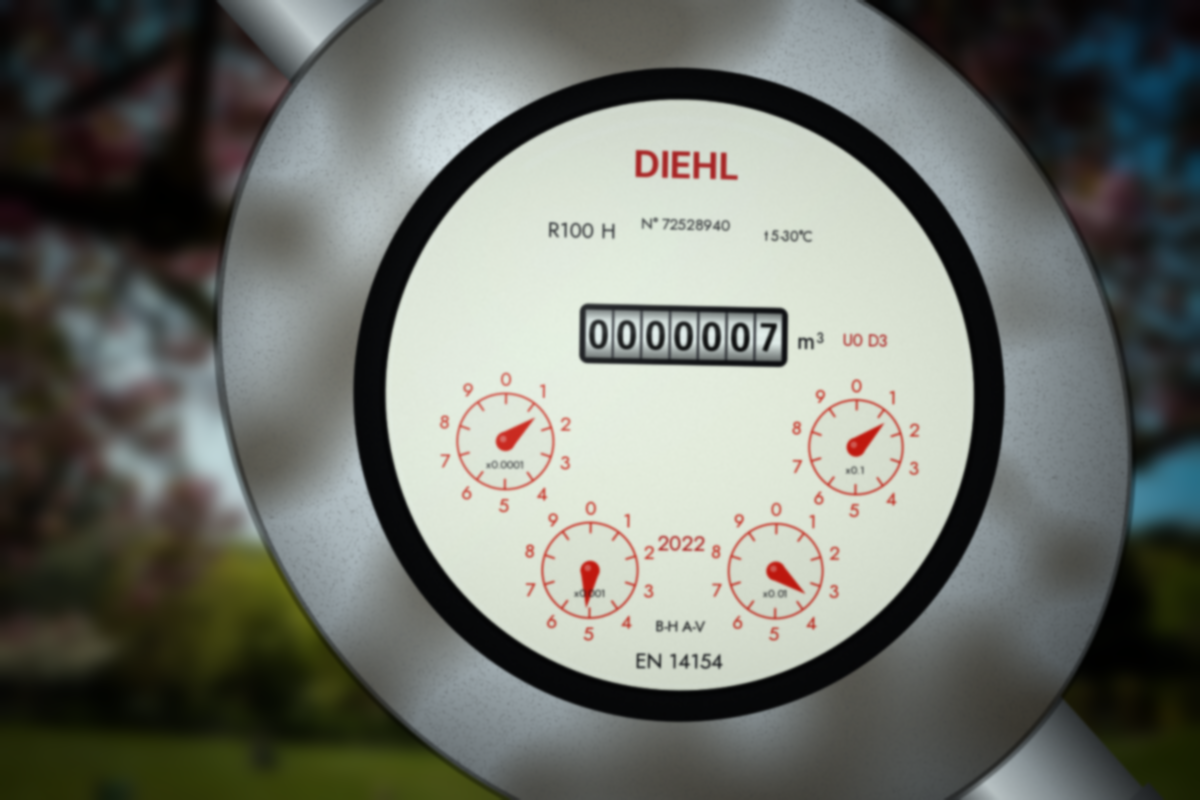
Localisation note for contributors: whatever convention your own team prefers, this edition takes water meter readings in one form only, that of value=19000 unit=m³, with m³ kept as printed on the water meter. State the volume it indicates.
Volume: value=7.1351 unit=m³
